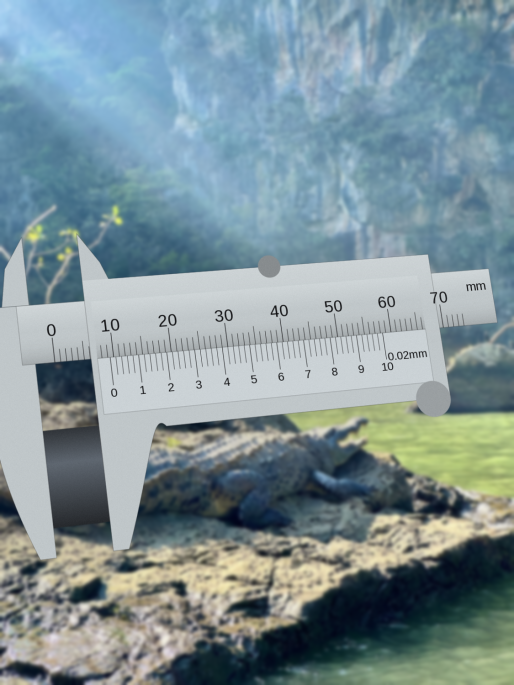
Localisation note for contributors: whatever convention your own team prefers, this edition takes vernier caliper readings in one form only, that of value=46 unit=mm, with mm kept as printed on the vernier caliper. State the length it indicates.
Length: value=9.4 unit=mm
